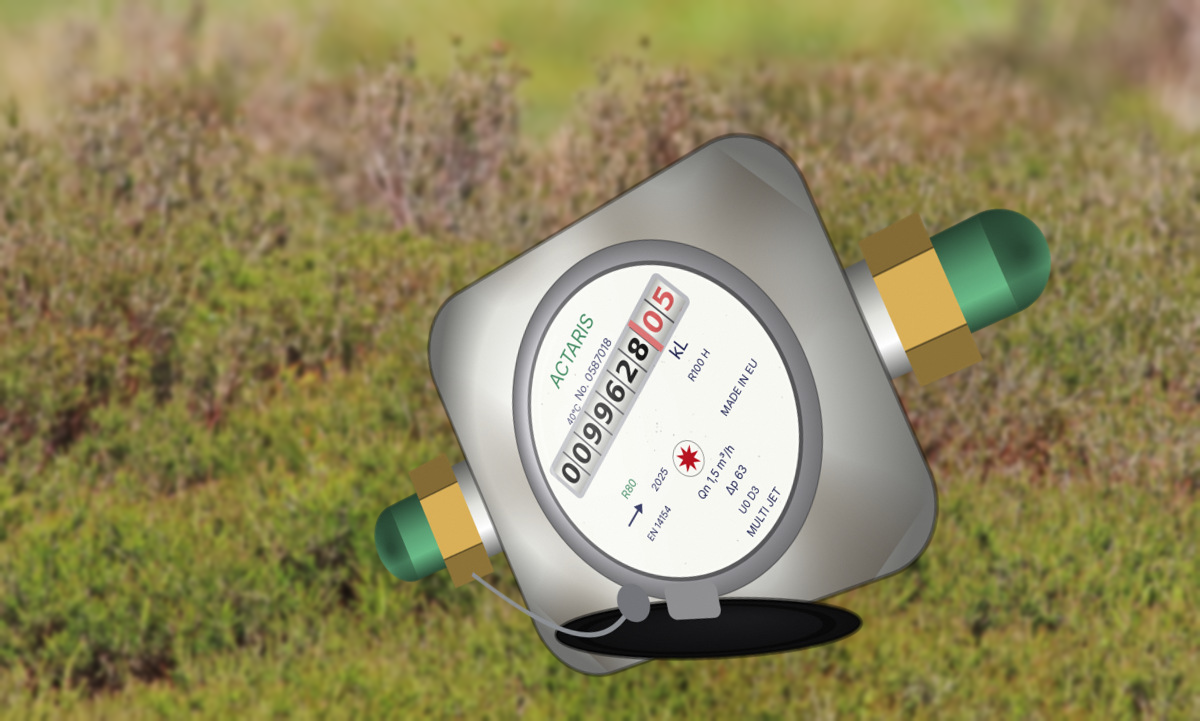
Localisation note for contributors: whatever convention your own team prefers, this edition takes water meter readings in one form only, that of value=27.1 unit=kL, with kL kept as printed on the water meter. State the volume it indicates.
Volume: value=99628.05 unit=kL
